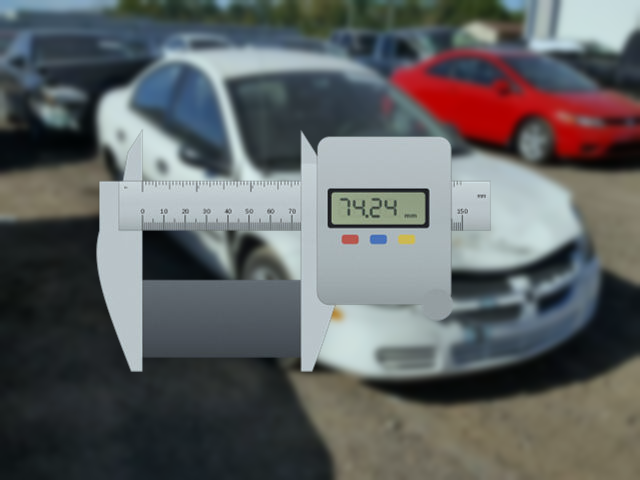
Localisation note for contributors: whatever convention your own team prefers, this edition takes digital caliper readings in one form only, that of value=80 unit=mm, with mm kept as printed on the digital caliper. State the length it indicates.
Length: value=74.24 unit=mm
